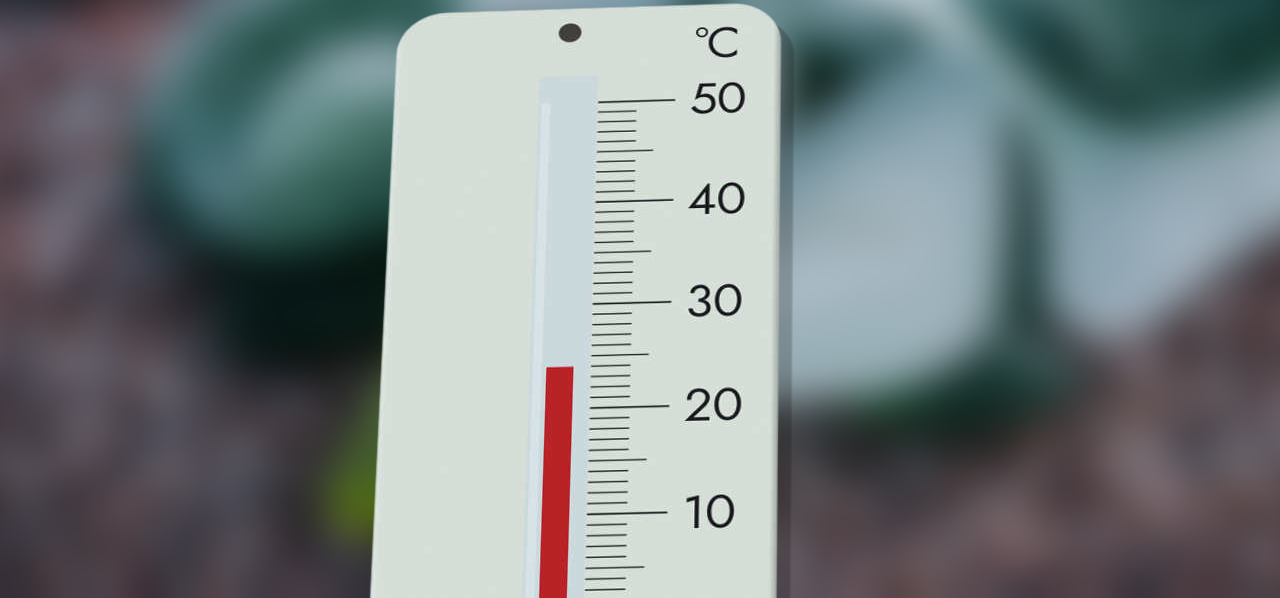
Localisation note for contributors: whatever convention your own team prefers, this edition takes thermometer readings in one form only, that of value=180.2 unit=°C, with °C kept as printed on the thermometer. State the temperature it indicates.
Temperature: value=24 unit=°C
